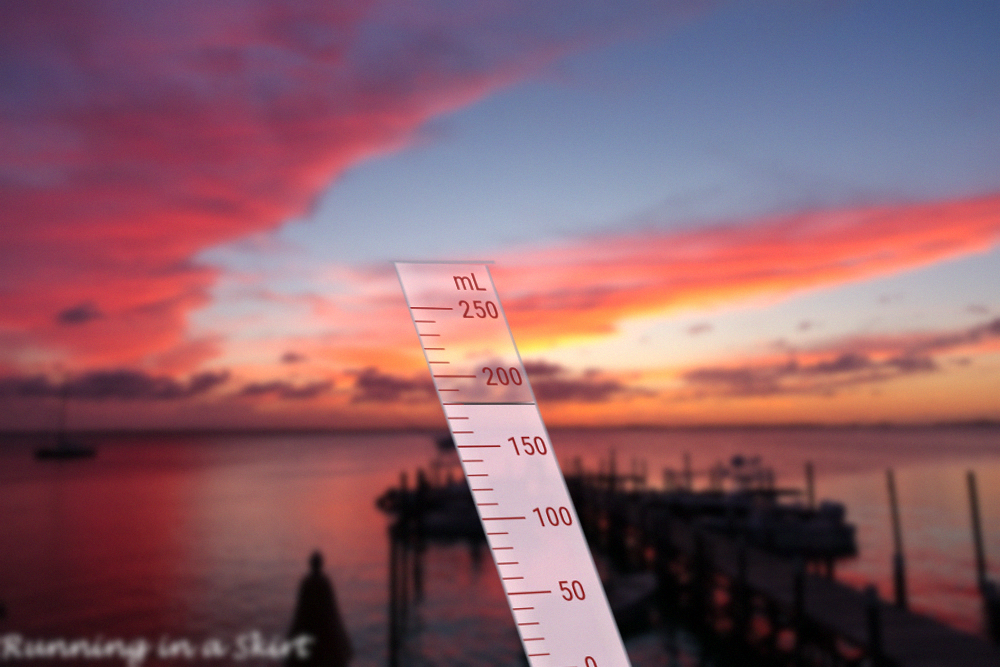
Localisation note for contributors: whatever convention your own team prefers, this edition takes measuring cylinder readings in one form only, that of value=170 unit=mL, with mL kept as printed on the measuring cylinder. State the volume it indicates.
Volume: value=180 unit=mL
